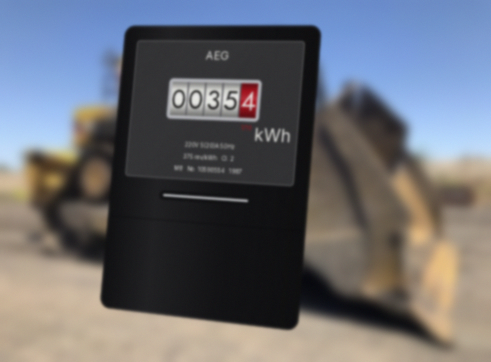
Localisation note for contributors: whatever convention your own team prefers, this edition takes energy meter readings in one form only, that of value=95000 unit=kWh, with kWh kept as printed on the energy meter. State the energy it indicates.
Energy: value=35.4 unit=kWh
